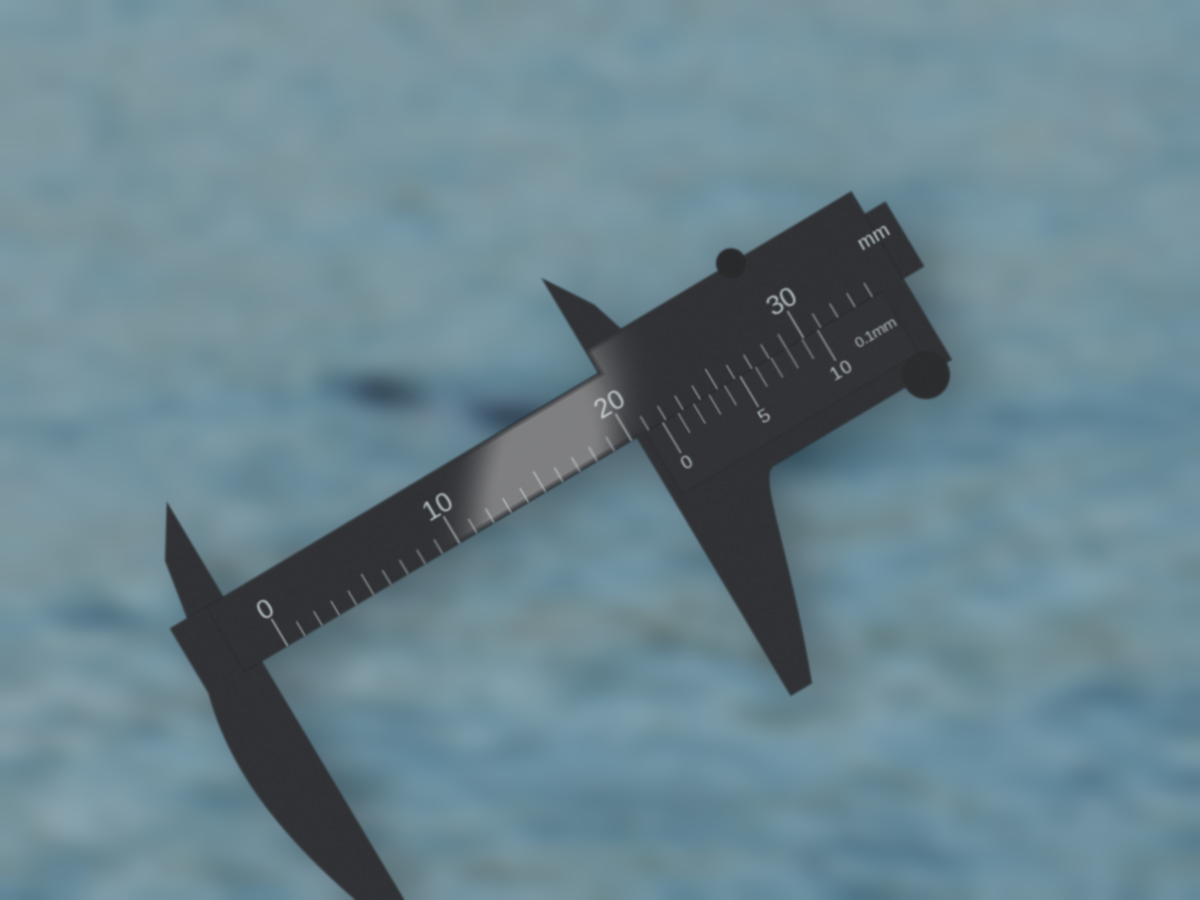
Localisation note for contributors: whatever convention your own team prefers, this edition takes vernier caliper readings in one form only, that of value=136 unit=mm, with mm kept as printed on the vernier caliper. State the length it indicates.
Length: value=21.8 unit=mm
